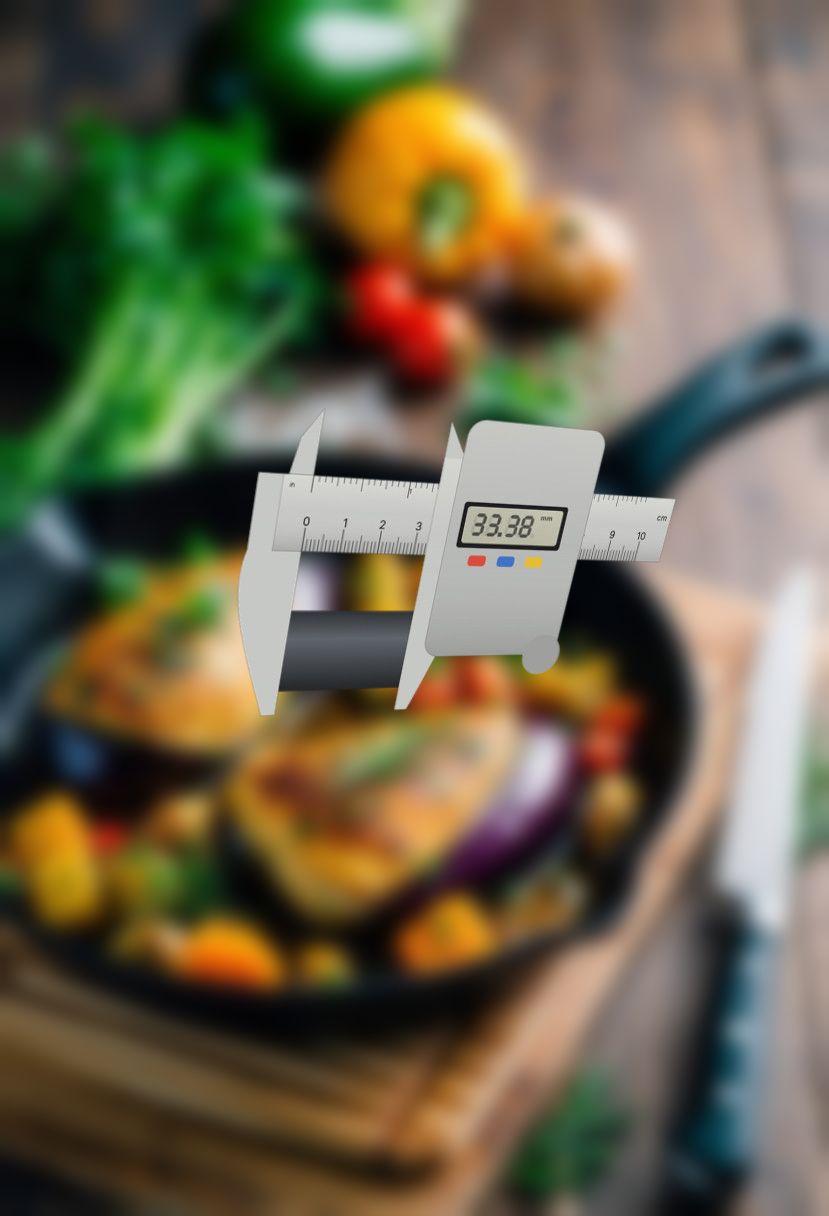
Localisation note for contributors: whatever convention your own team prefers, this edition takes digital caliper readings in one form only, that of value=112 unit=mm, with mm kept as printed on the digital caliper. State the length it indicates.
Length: value=33.38 unit=mm
